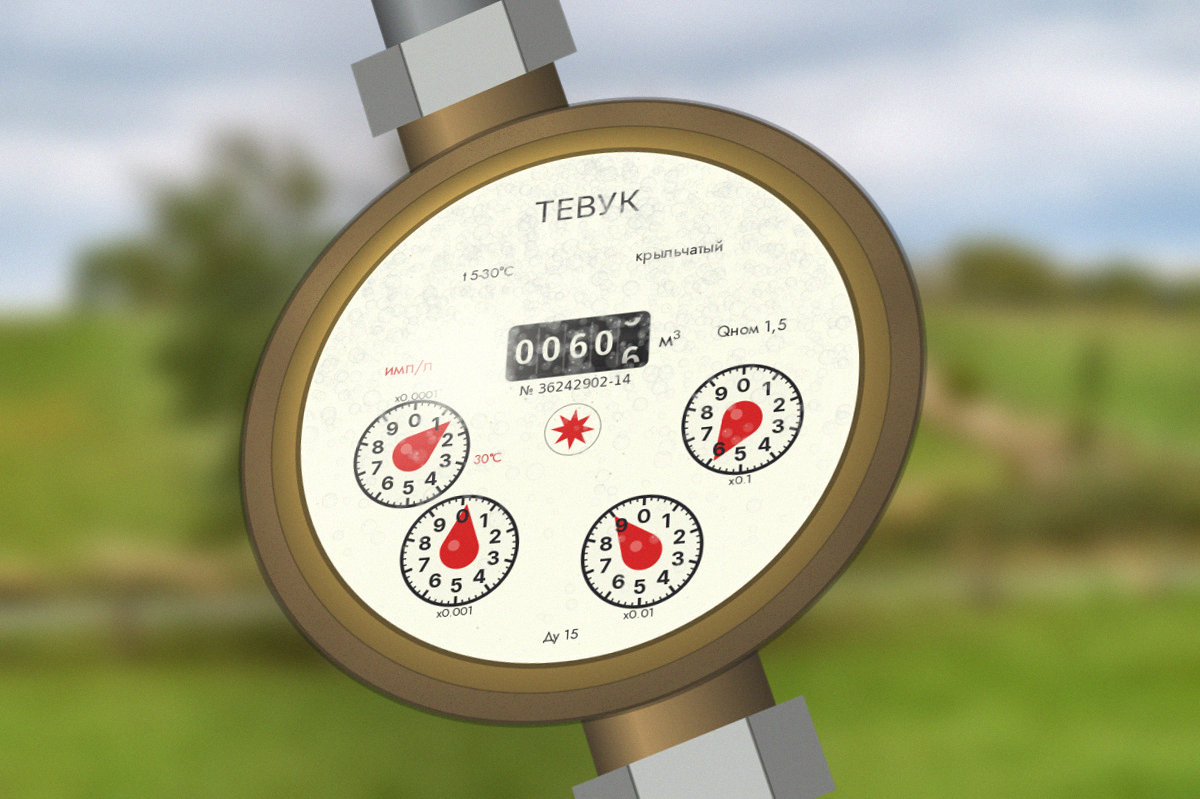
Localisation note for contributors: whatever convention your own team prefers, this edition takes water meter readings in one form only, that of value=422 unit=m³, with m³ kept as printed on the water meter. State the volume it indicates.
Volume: value=605.5901 unit=m³
